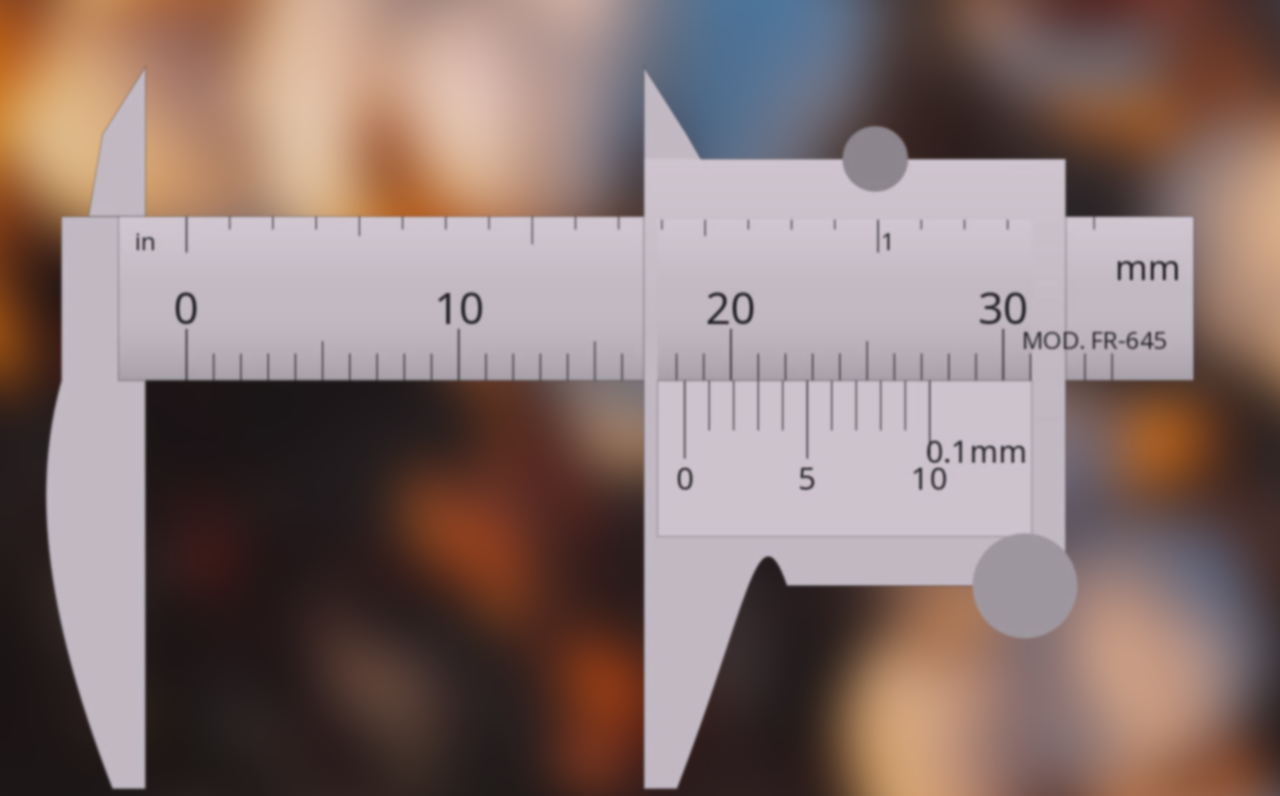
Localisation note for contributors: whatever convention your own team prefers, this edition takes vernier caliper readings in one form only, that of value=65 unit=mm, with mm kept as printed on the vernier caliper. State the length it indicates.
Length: value=18.3 unit=mm
